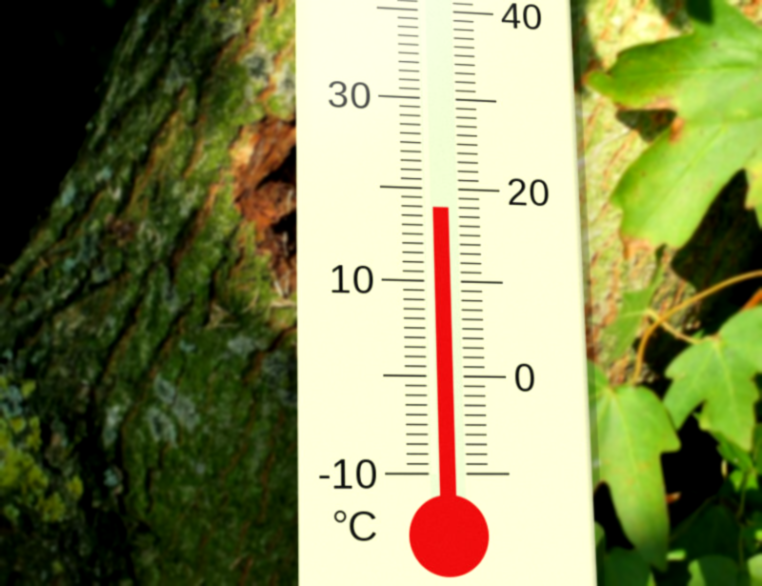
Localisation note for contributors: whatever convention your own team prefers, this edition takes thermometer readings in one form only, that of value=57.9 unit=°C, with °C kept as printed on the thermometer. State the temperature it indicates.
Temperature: value=18 unit=°C
